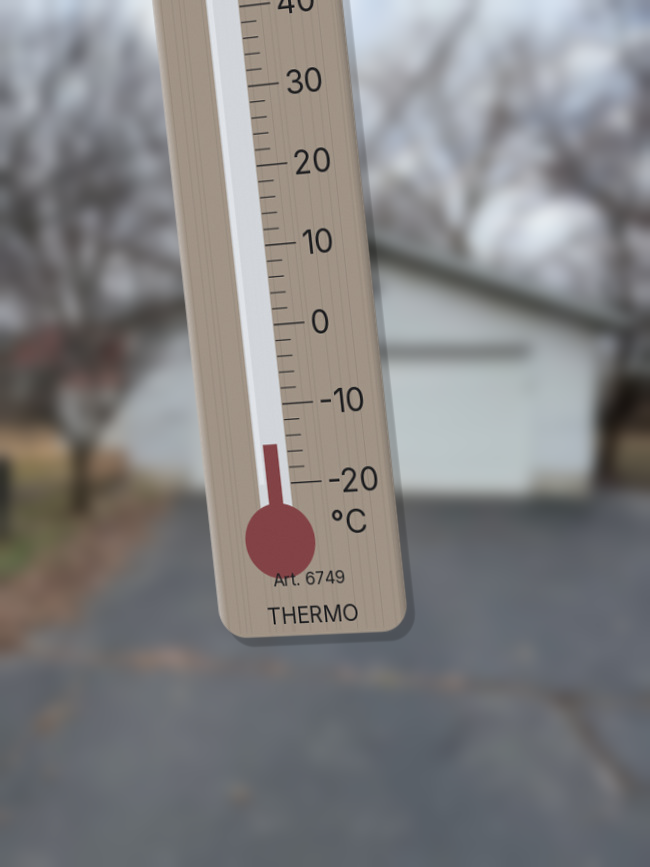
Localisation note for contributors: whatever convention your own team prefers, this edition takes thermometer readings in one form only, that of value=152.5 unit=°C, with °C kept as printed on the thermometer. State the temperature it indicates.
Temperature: value=-15 unit=°C
